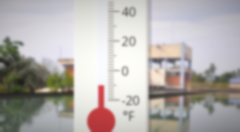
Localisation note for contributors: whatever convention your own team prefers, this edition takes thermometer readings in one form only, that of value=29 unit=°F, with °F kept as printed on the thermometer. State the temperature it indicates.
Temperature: value=-10 unit=°F
